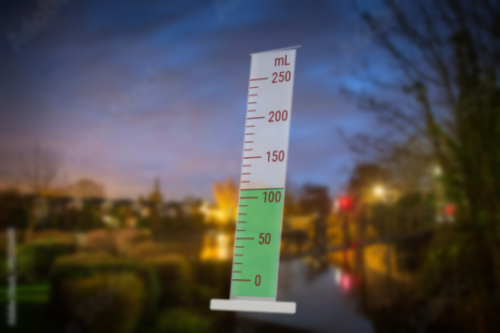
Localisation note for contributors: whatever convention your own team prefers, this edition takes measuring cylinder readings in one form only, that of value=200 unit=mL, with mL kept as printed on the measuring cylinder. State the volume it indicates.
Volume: value=110 unit=mL
